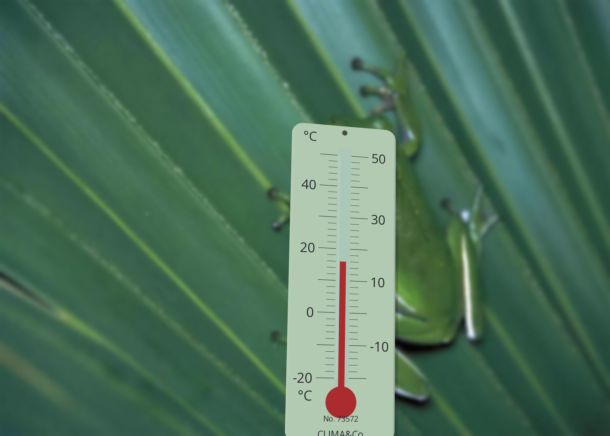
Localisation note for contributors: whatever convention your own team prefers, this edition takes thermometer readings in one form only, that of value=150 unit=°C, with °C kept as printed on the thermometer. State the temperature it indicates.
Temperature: value=16 unit=°C
